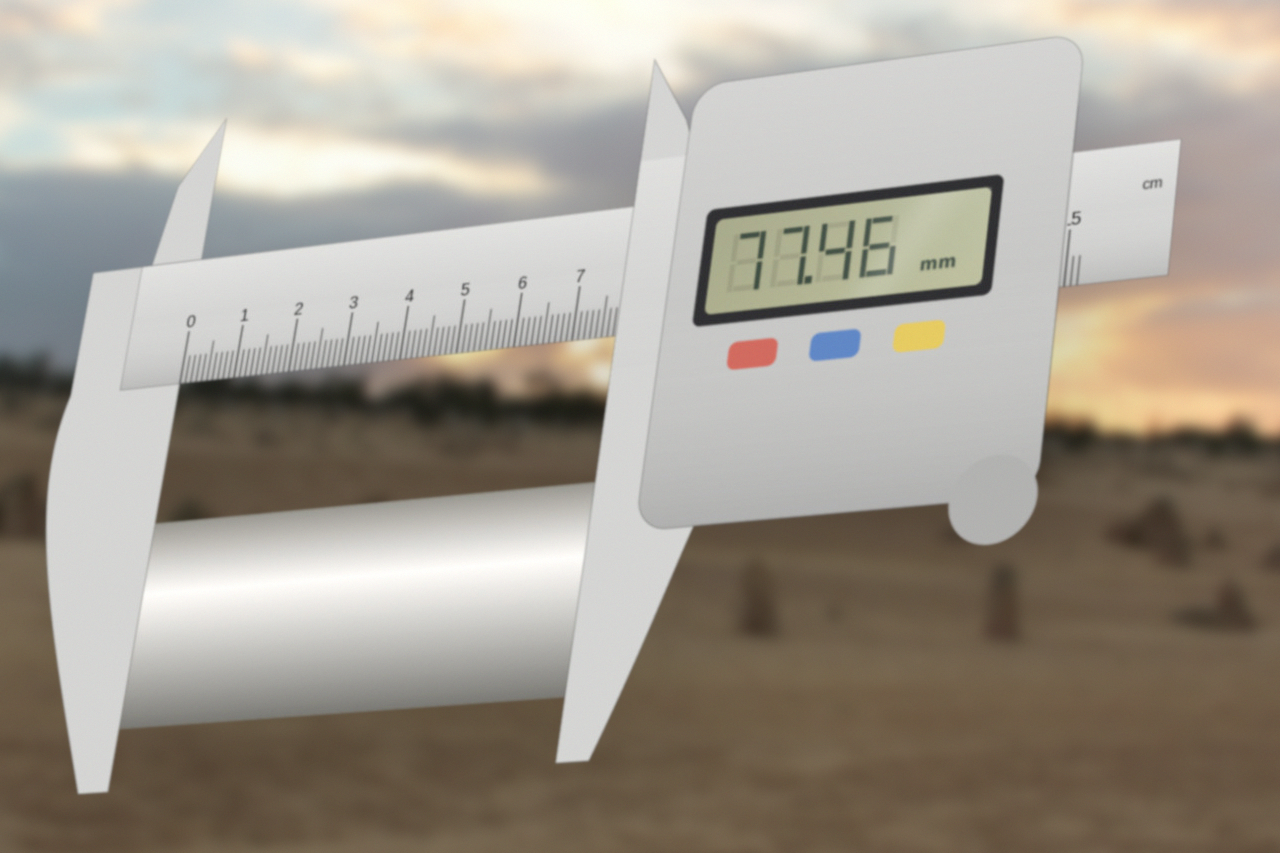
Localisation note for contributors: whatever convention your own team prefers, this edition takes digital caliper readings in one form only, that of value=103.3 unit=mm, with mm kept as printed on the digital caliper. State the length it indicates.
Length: value=77.46 unit=mm
